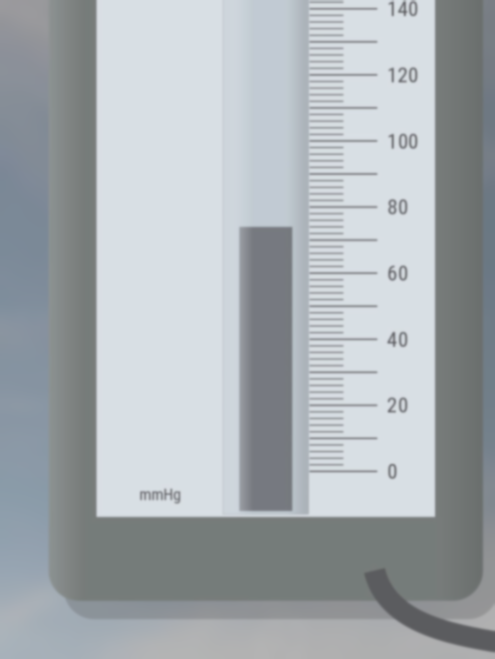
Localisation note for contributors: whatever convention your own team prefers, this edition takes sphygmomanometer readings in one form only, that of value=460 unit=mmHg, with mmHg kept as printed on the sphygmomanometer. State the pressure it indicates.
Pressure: value=74 unit=mmHg
